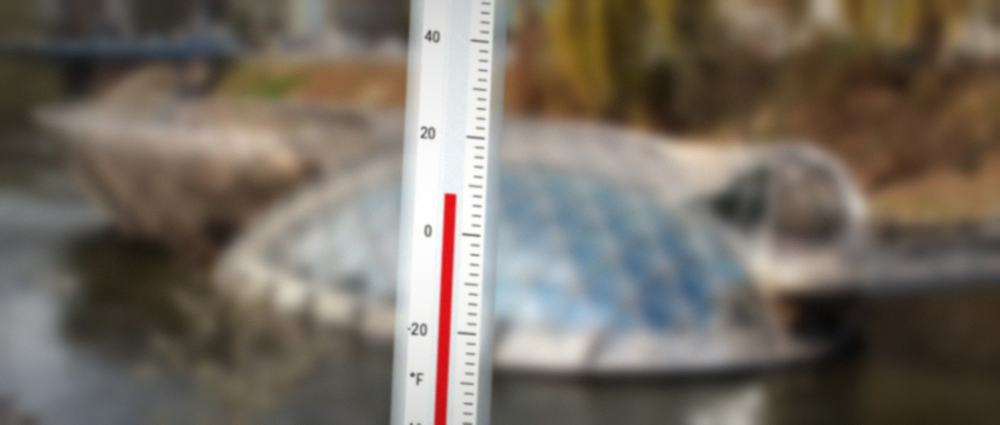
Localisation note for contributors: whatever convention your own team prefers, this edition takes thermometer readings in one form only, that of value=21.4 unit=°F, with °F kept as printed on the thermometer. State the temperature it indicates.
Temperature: value=8 unit=°F
